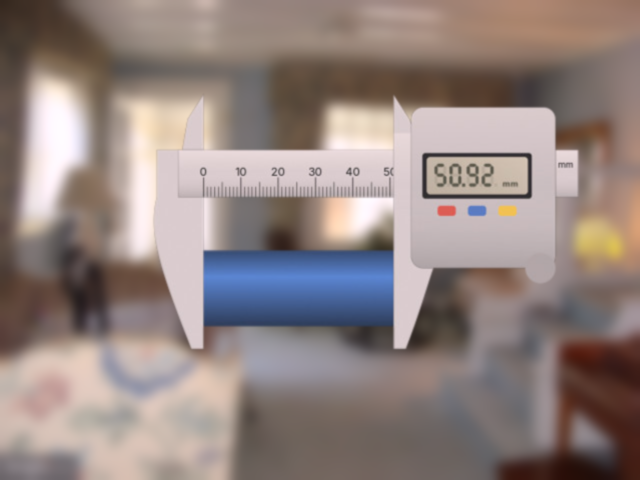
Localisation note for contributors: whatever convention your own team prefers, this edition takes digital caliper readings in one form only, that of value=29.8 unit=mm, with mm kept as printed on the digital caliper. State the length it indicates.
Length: value=50.92 unit=mm
